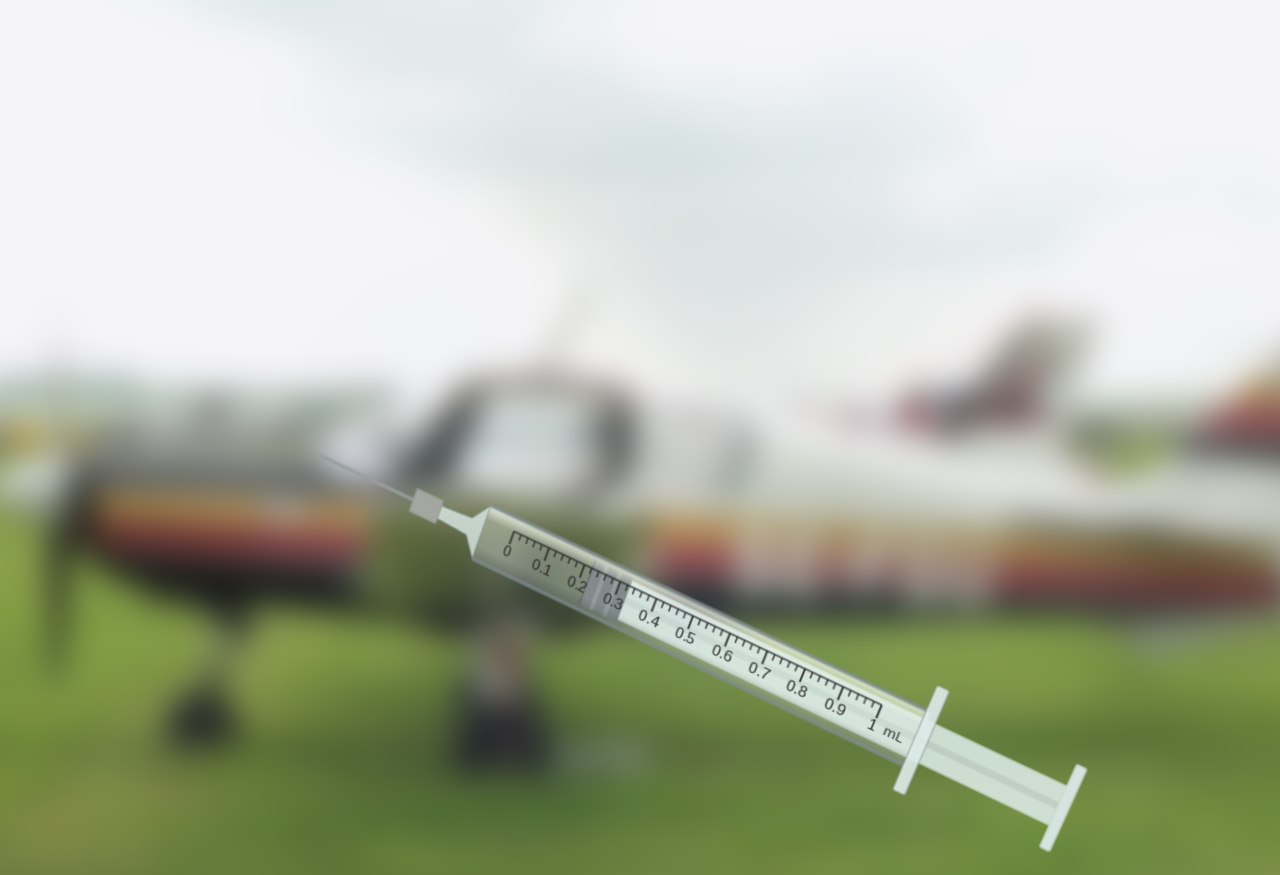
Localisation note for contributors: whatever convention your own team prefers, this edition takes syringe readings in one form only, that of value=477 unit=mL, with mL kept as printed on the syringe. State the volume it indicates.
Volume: value=0.22 unit=mL
